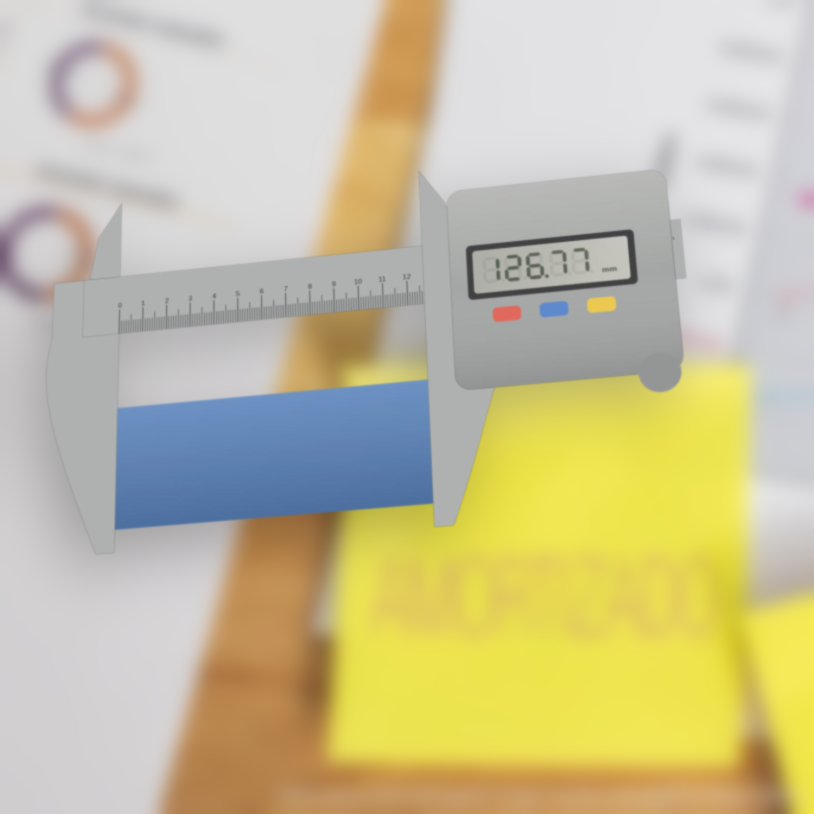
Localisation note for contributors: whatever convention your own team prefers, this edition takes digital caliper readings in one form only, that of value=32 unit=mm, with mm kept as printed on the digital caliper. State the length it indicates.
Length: value=126.77 unit=mm
